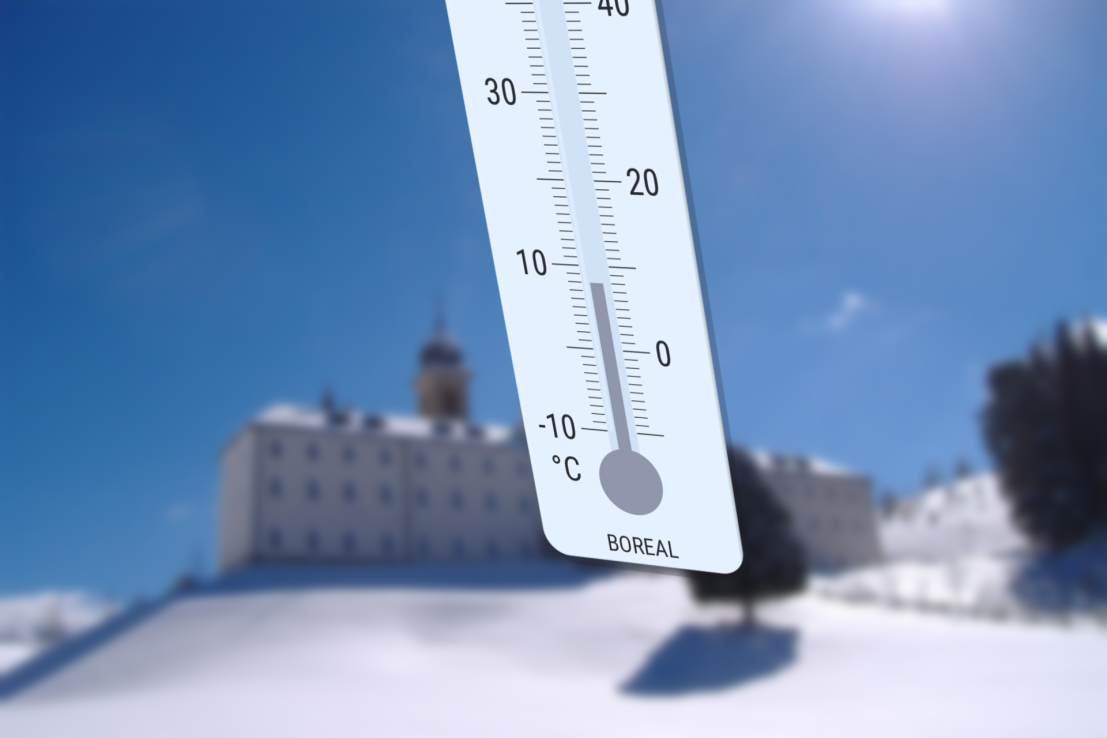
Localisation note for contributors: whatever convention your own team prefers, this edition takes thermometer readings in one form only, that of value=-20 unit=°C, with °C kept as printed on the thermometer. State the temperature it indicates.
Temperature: value=8 unit=°C
